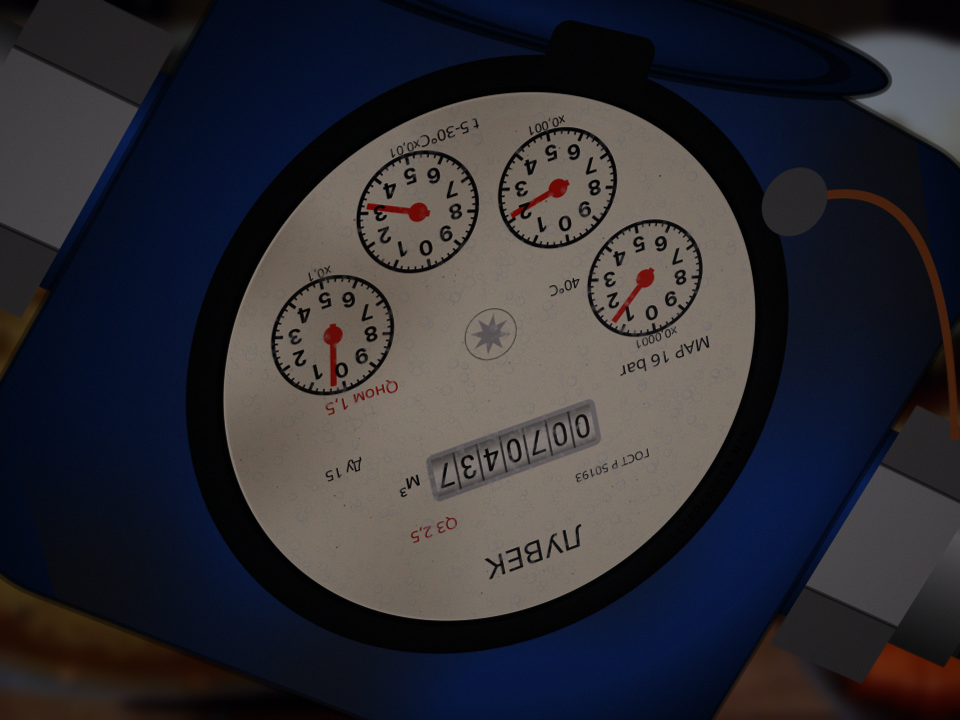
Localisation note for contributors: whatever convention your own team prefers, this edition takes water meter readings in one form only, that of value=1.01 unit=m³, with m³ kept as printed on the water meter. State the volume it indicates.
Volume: value=70437.0321 unit=m³
